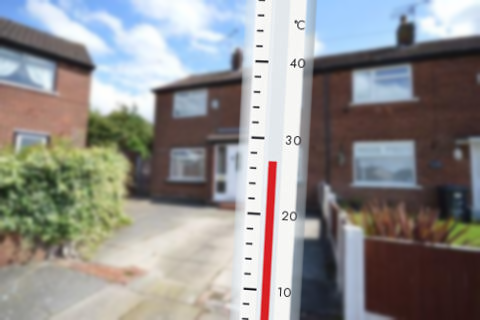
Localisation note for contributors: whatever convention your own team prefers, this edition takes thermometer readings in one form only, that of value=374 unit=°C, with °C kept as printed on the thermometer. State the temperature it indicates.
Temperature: value=27 unit=°C
